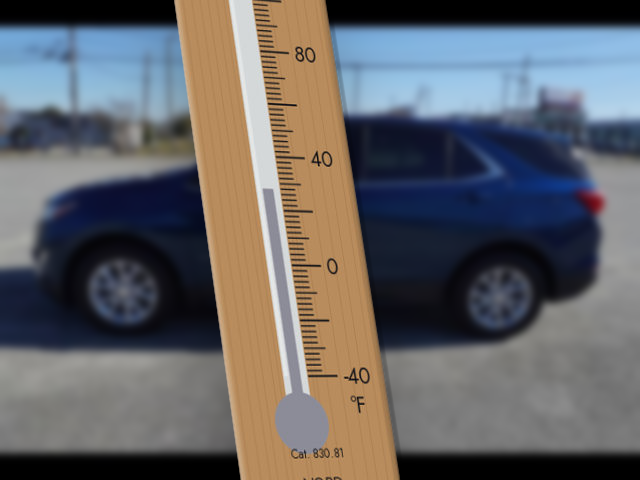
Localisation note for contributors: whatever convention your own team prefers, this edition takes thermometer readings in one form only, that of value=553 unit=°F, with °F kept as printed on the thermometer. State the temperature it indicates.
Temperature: value=28 unit=°F
